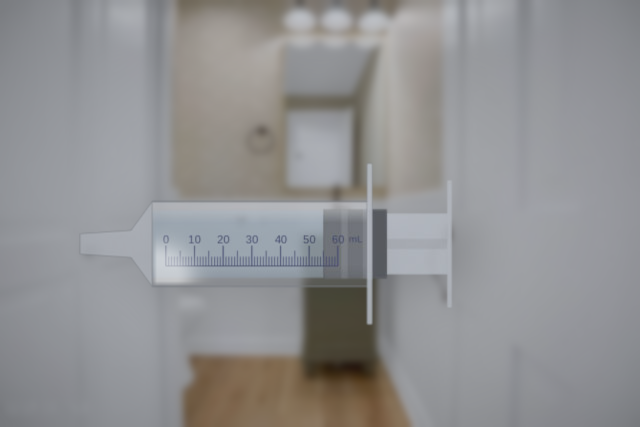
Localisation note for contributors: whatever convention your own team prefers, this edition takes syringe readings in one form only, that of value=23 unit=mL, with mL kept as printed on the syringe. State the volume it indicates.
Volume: value=55 unit=mL
